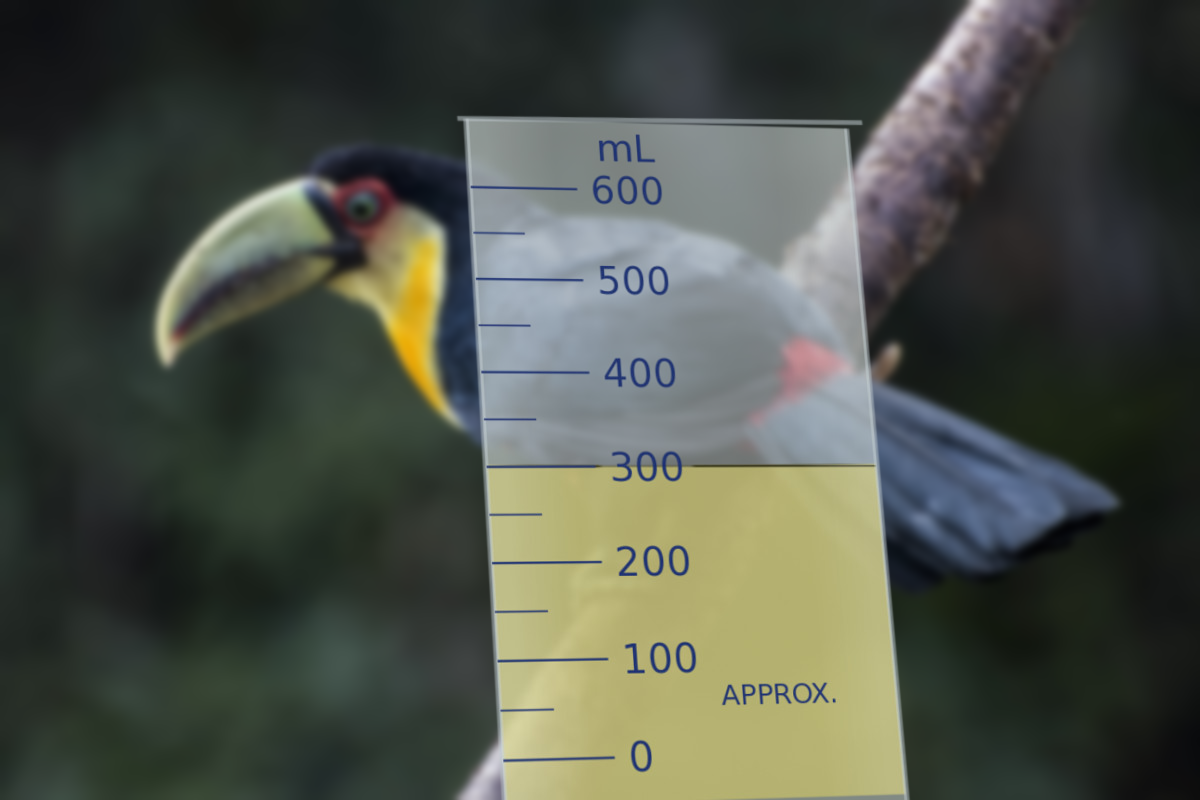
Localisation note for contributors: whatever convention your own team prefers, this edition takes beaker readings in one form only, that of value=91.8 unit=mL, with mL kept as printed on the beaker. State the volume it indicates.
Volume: value=300 unit=mL
